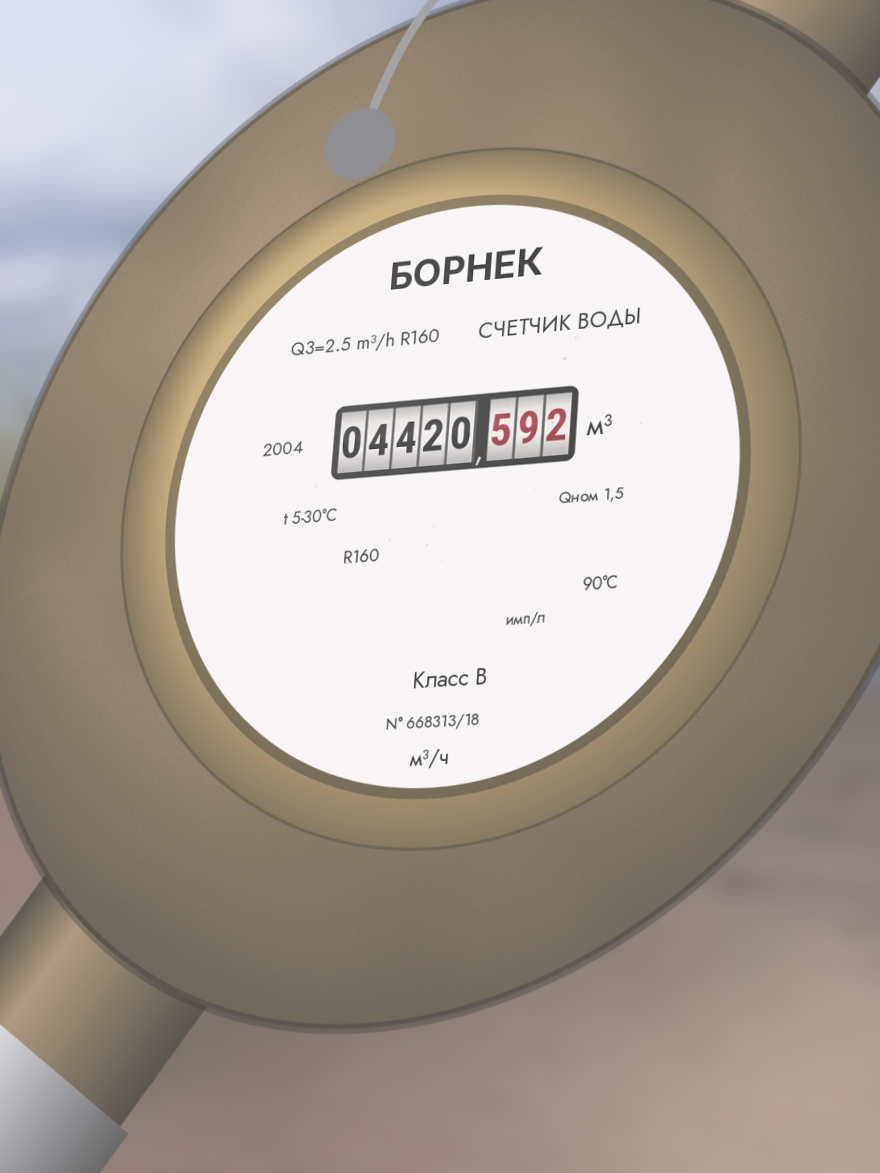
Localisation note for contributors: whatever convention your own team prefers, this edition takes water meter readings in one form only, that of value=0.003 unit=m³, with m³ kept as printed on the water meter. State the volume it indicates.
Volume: value=4420.592 unit=m³
